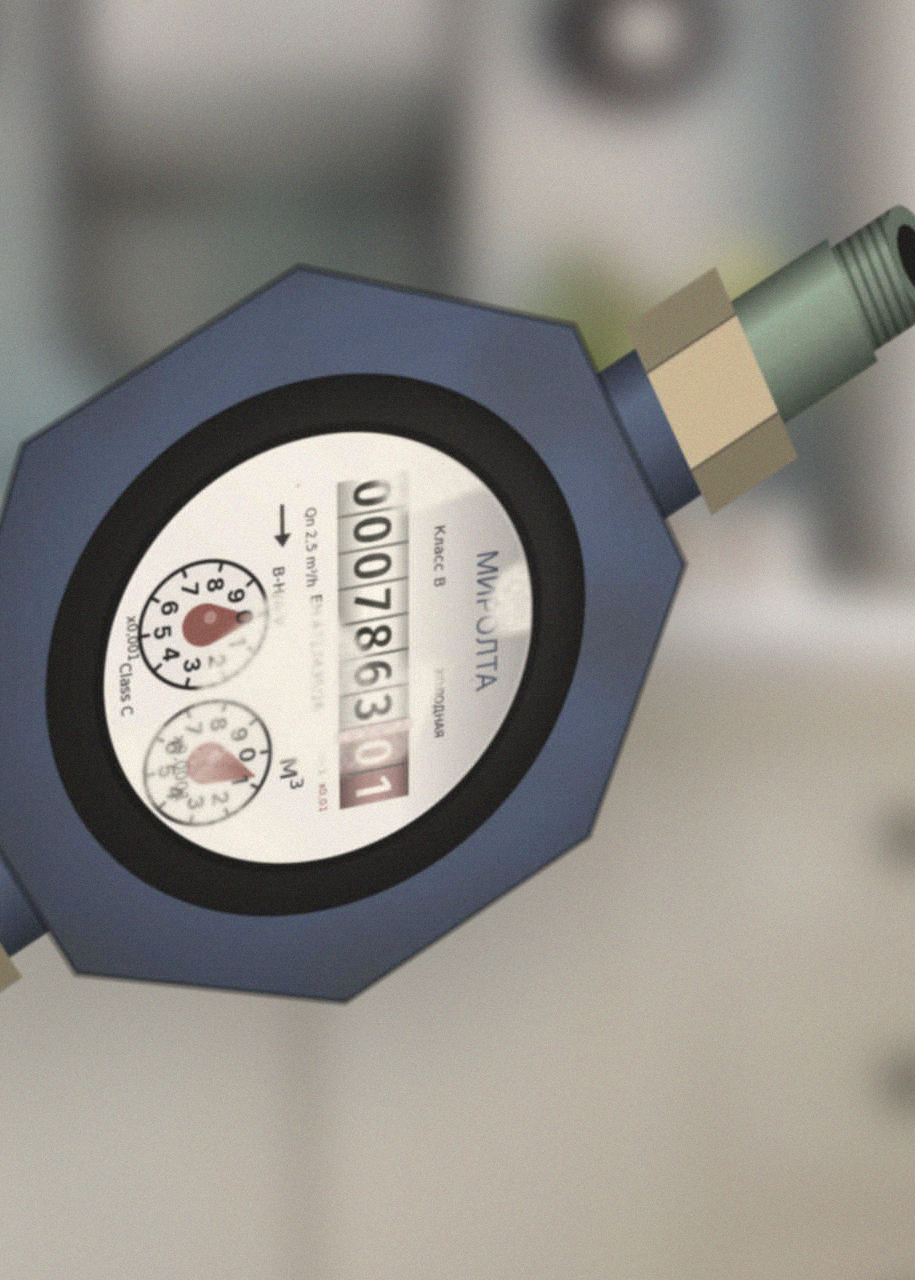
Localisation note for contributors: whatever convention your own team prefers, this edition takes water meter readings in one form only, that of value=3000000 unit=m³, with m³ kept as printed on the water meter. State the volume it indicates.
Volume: value=7863.0100 unit=m³
